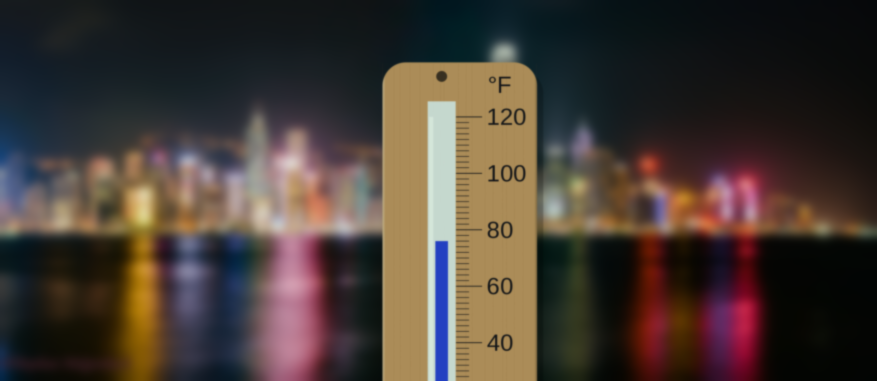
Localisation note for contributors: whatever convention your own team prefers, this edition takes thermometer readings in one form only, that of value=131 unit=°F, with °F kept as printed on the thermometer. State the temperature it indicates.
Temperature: value=76 unit=°F
